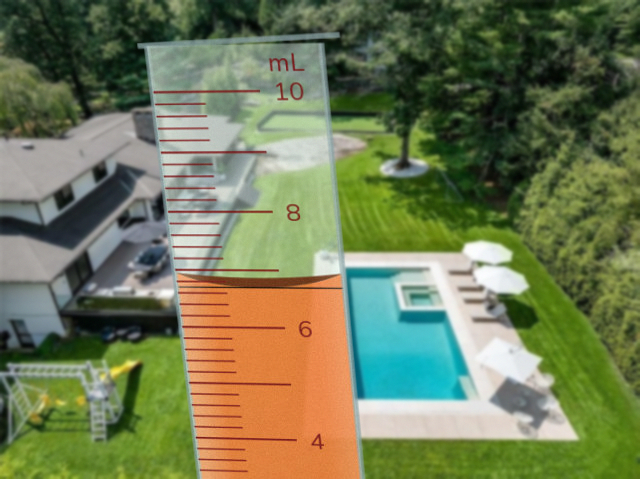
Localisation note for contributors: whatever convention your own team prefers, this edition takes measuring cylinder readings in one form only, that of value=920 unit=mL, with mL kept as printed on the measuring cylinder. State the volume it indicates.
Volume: value=6.7 unit=mL
